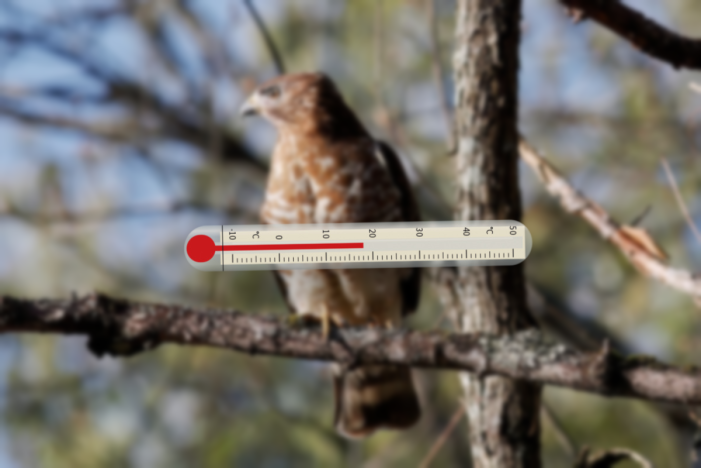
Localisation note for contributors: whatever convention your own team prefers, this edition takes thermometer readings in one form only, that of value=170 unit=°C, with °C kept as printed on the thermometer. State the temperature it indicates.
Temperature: value=18 unit=°C
